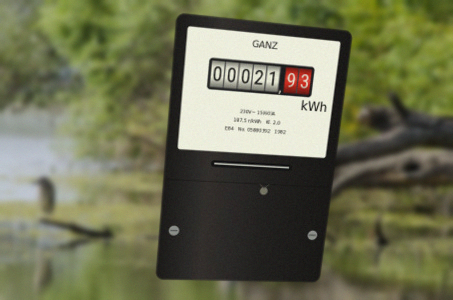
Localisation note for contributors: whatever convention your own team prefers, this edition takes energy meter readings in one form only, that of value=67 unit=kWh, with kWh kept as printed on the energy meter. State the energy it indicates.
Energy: value=21.93 unit=kWh
